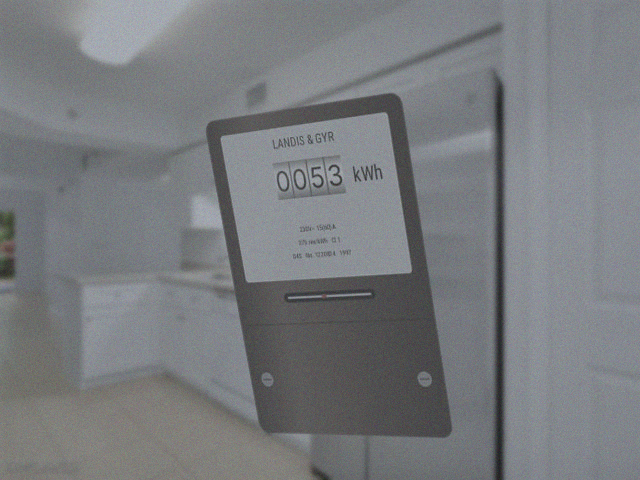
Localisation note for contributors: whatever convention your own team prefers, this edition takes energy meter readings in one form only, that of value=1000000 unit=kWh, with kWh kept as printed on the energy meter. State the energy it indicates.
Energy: value=53 unit=kWh
